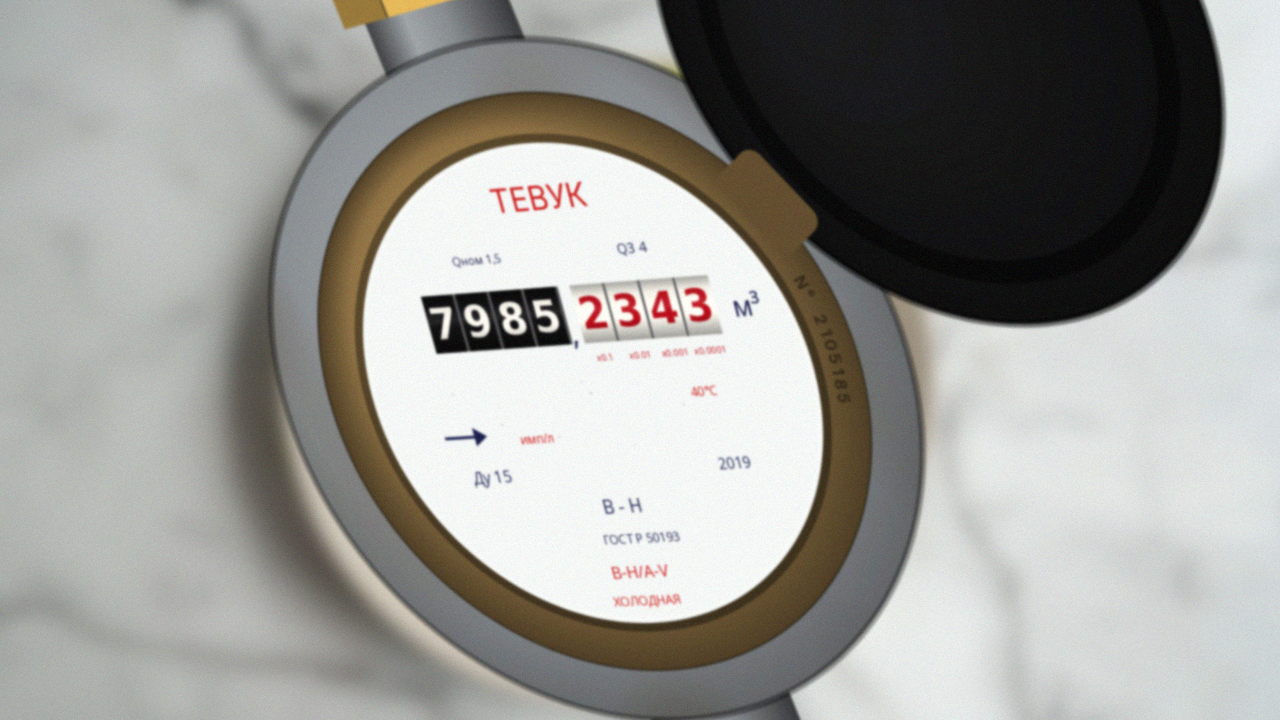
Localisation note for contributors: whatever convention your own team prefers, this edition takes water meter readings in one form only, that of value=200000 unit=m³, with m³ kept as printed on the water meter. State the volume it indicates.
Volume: value=7985.2343 unit=m³
